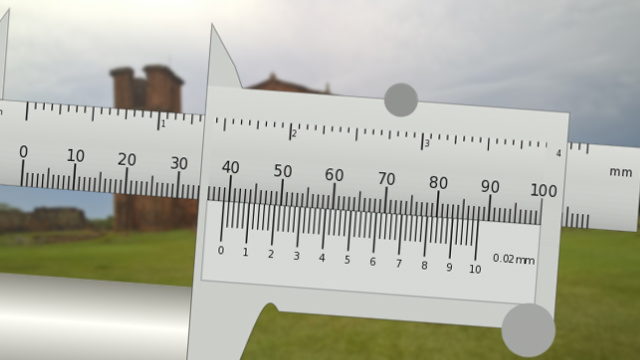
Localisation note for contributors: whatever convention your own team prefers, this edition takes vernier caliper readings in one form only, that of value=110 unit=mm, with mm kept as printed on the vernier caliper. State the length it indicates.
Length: value=39.0 unit=mm
